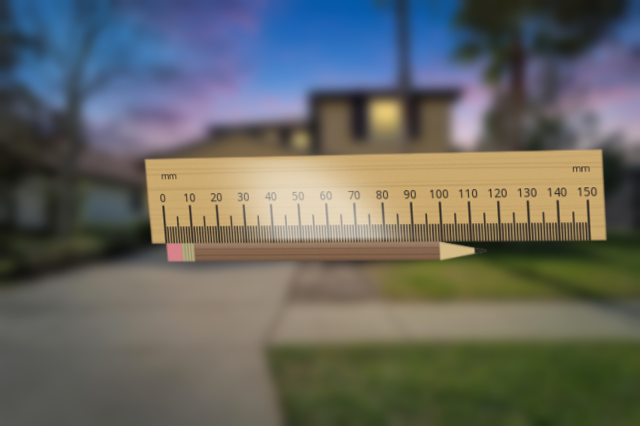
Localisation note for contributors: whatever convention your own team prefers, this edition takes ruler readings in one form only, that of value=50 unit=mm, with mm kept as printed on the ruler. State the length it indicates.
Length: value=115 unit=mm
